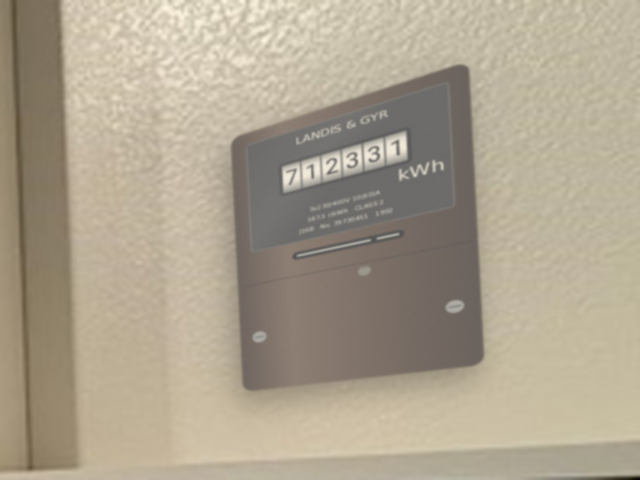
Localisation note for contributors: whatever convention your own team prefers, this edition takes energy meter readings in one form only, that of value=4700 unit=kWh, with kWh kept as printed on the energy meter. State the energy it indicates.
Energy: value=712331 unit=kWh
